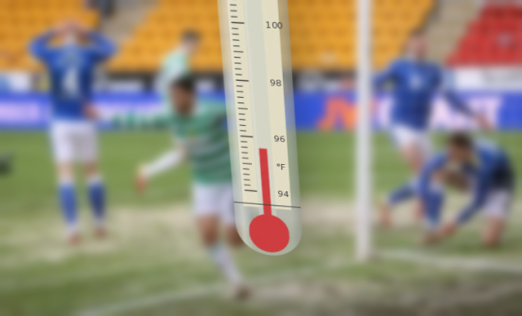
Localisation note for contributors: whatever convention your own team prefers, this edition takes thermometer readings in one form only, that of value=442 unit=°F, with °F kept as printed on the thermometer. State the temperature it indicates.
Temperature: value=95.6 unit=°F
